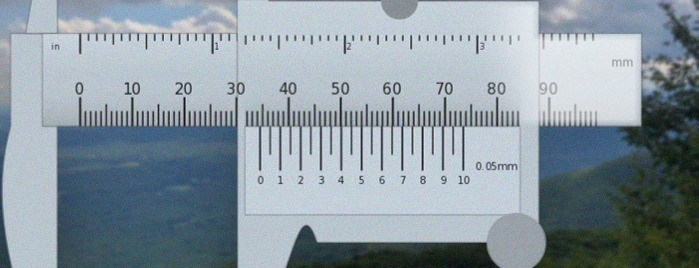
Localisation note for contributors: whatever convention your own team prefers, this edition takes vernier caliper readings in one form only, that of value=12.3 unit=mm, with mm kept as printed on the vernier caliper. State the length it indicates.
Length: value=34.5 unit=mm
